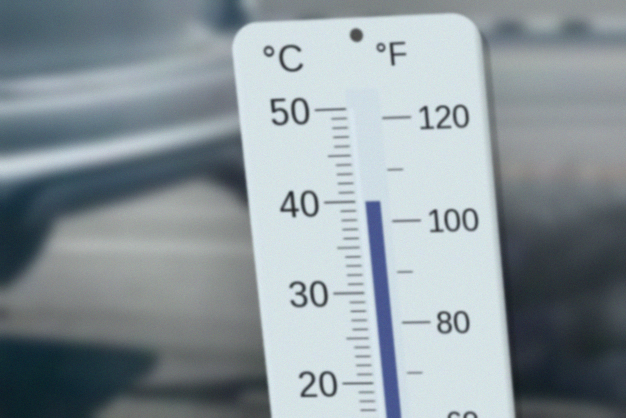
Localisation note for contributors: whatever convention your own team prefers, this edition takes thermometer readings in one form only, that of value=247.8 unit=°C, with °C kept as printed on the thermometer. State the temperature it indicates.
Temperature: value=40 unit=°C
